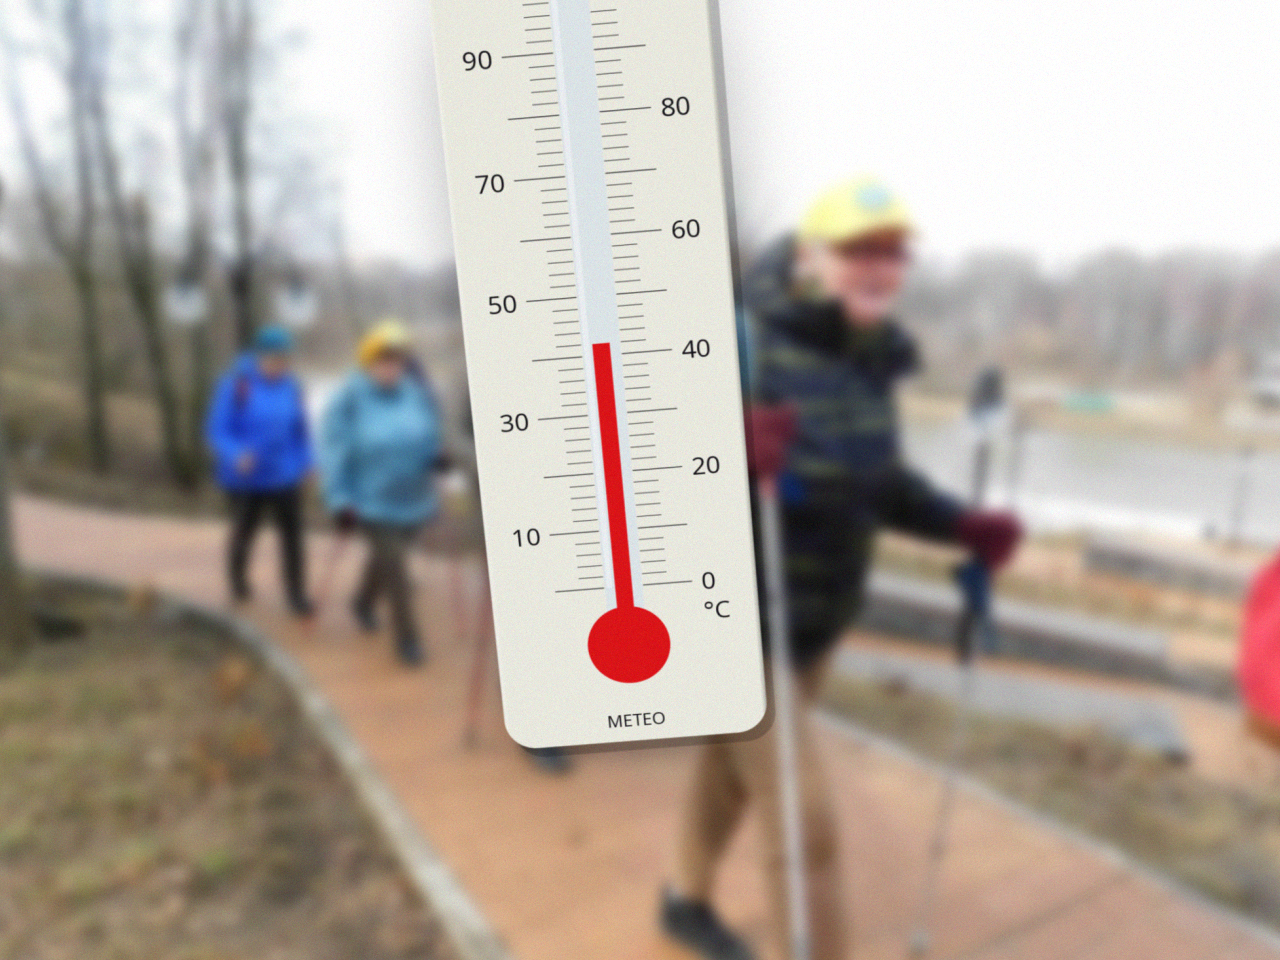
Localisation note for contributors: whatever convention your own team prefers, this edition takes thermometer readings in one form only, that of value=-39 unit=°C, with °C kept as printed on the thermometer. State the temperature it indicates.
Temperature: value=42 unit=°C
